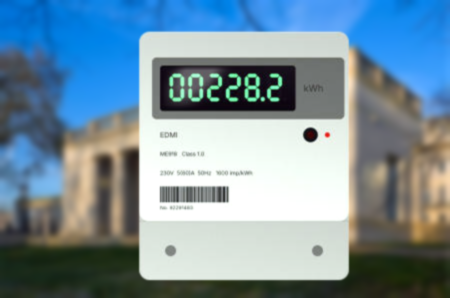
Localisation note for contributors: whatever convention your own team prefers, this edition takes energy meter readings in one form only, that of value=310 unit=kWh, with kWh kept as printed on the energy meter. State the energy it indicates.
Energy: value=228.2 unit=kWh
